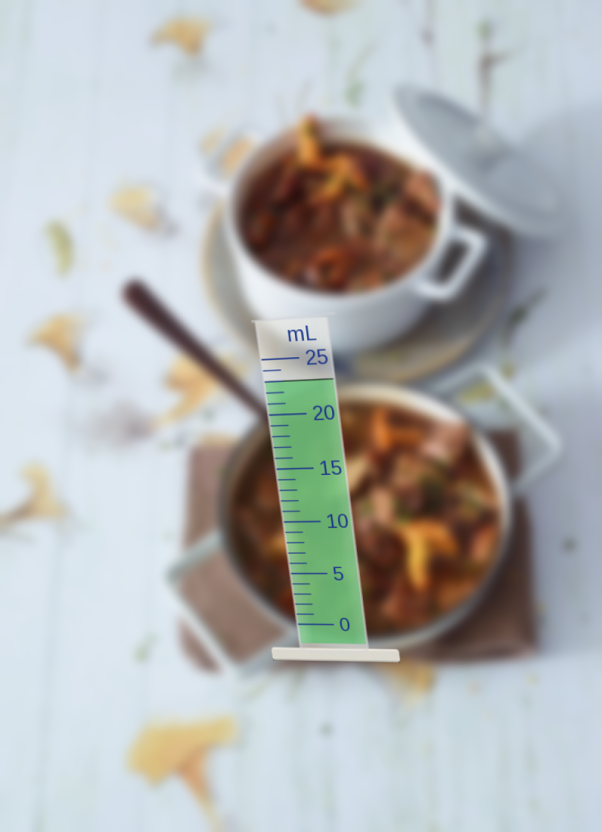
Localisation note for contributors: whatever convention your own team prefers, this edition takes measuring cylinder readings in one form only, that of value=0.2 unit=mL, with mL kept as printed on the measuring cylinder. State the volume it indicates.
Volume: value=23 unit=mL
